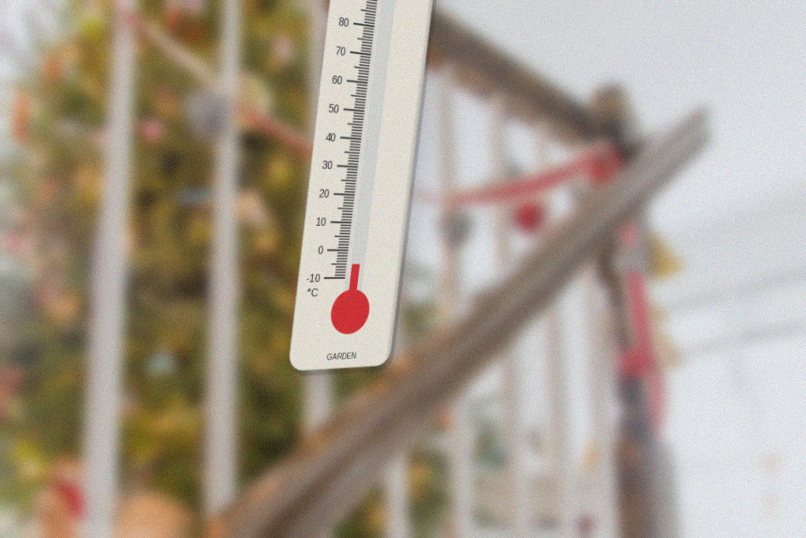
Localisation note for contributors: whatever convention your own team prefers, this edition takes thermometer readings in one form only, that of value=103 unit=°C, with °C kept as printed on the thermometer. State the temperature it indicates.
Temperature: value=-5 unit=°C
